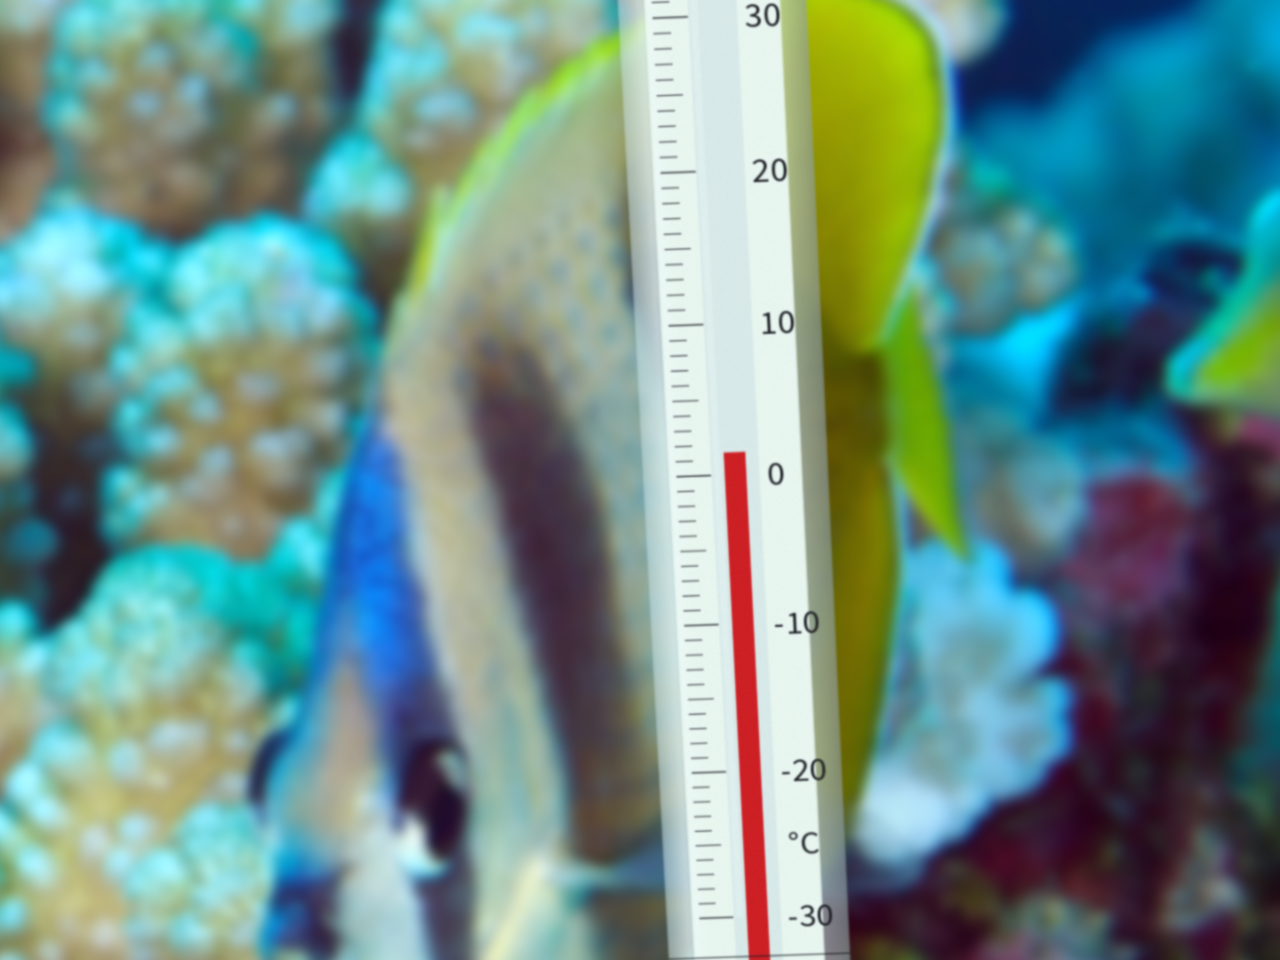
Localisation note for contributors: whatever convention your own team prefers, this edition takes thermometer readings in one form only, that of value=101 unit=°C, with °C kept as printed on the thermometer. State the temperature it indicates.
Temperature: value=1.5 unit=°C
